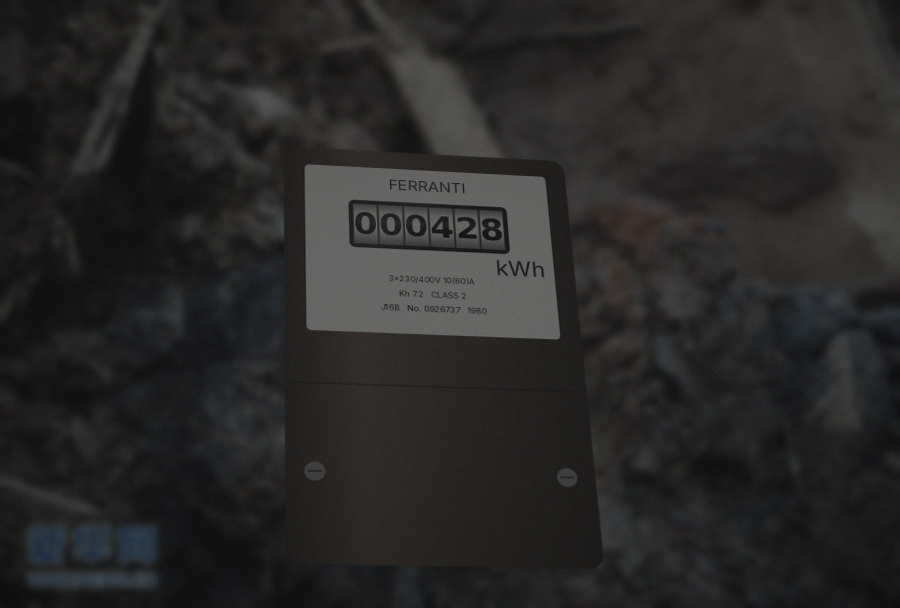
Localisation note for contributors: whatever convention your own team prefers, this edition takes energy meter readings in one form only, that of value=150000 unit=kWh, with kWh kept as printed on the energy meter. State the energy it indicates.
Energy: value=428 unit=kWh
